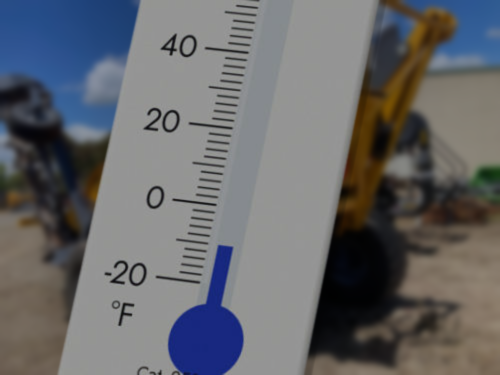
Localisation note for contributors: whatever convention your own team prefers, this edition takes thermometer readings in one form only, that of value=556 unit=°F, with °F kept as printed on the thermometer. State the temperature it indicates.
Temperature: value=-10 unit=°F
